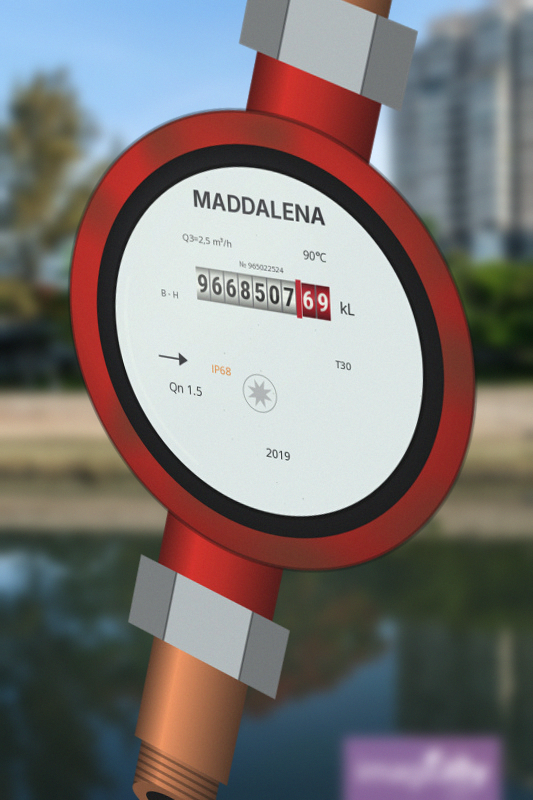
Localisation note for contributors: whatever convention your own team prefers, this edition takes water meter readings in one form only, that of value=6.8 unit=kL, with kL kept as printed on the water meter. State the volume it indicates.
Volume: value=9668507.69 unit=kL
